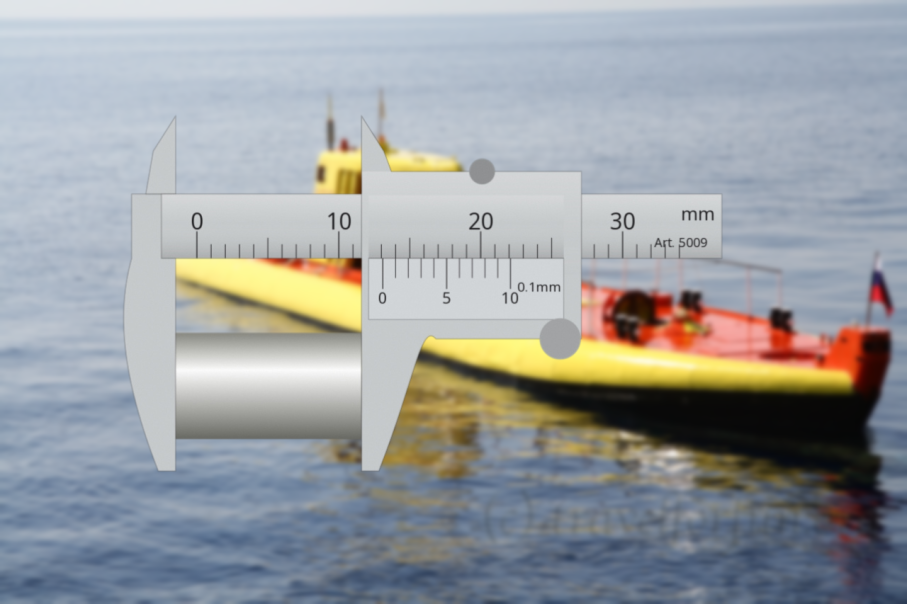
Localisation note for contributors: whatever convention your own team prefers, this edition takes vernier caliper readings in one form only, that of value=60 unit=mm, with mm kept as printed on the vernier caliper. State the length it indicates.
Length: value=13.1 unit=mm
